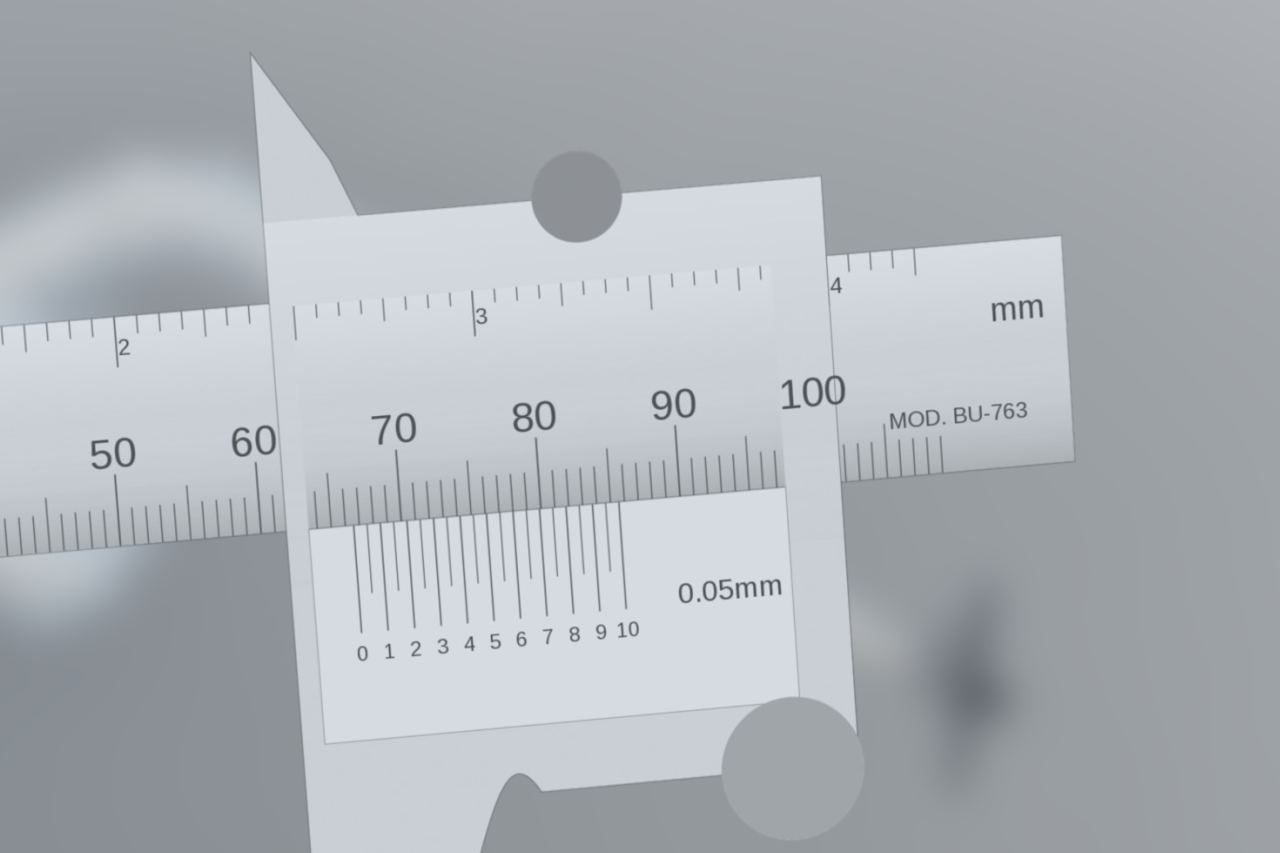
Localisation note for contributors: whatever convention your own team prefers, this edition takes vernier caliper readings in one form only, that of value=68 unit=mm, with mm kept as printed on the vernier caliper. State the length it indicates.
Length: value=66.6 unit=mm
